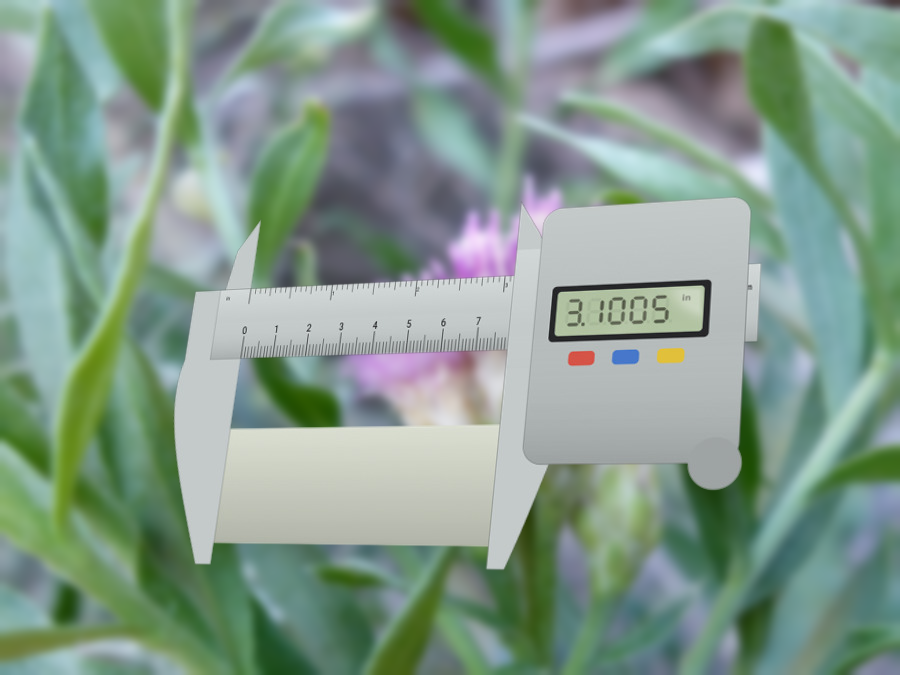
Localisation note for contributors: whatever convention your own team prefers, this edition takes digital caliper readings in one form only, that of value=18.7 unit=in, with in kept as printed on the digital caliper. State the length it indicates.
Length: value=3.1005 unit=in
